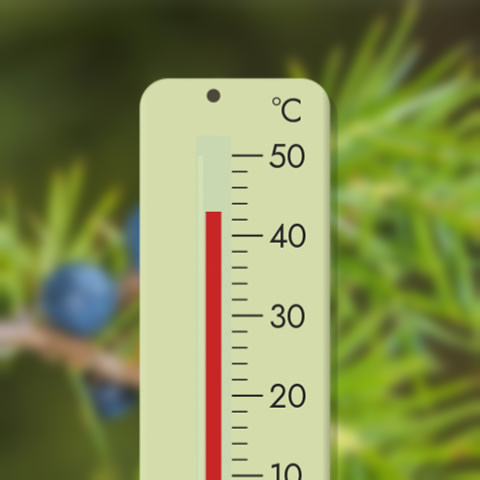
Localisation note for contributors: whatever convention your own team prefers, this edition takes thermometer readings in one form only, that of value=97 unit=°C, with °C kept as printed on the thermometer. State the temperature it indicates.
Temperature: value=43 unit=°C
